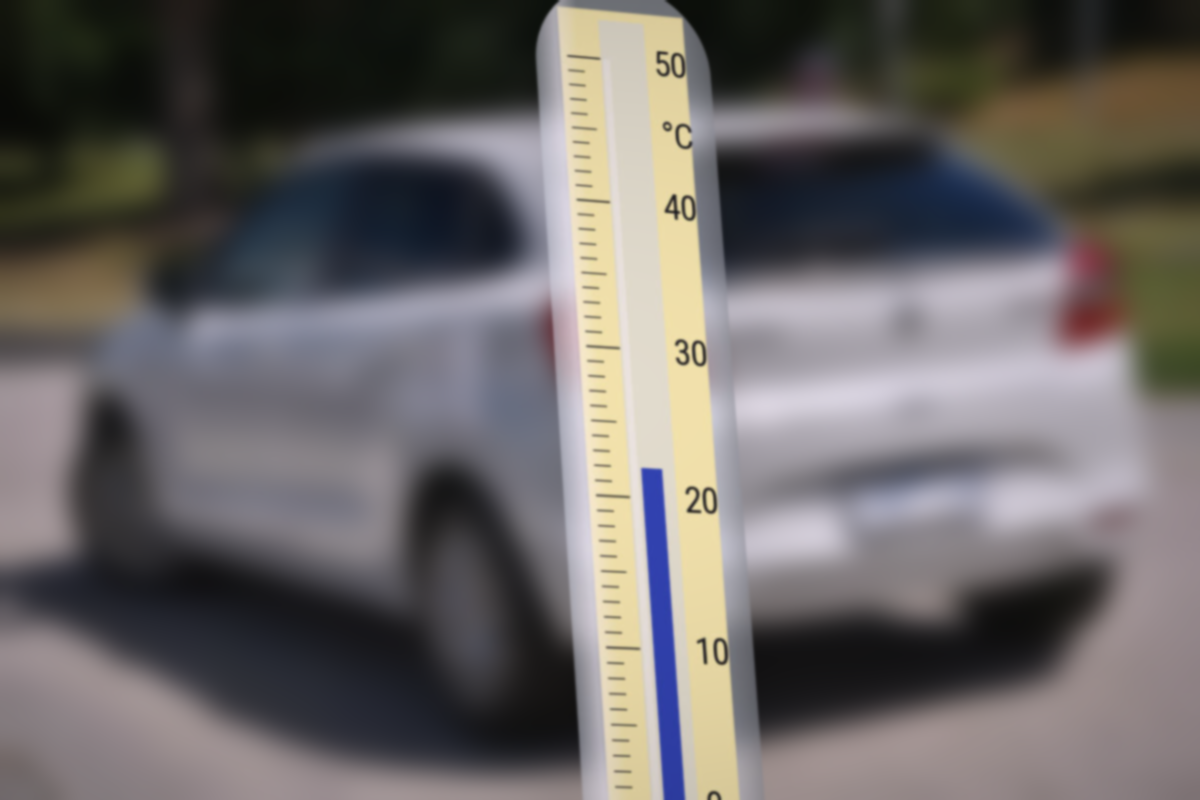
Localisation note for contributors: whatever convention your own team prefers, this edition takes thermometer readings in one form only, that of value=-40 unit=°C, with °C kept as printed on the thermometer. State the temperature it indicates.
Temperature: value=22 unit=°C
